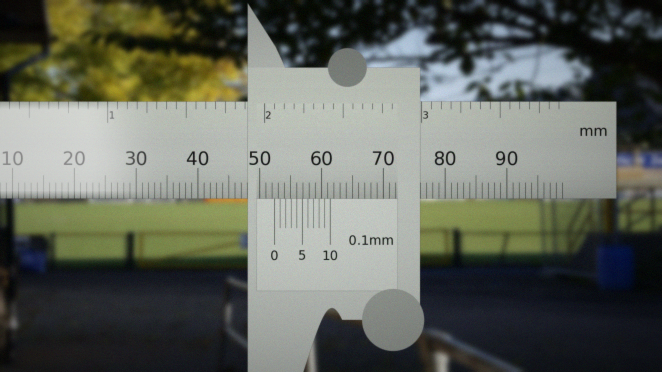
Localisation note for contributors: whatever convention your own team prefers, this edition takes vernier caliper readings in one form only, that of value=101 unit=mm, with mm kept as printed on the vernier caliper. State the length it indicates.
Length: value=52.4 unit=mm
